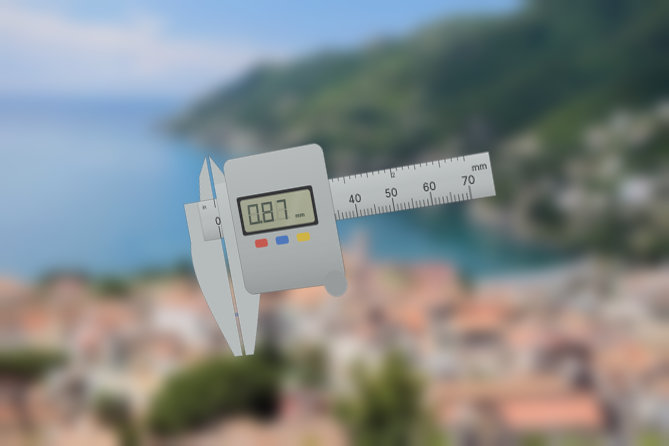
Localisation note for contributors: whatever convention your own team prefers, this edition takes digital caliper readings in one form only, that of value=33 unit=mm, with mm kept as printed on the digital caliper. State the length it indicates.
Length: value=0.87 unit=mm
